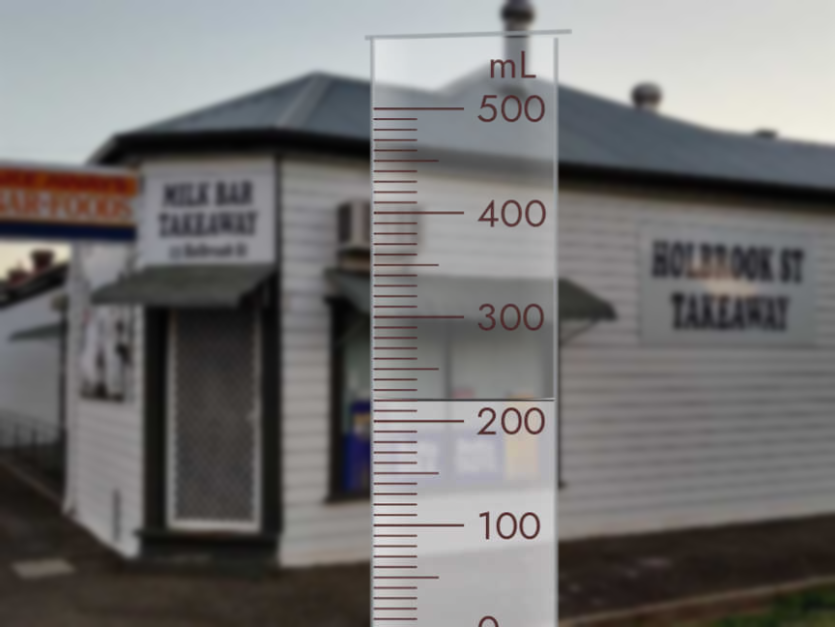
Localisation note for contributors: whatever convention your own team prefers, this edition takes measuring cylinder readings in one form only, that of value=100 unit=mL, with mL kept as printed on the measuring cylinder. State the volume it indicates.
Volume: value=220 unit=mL
